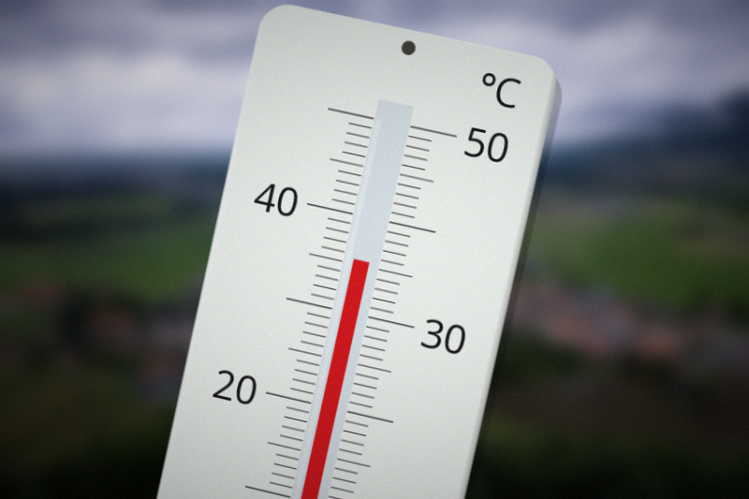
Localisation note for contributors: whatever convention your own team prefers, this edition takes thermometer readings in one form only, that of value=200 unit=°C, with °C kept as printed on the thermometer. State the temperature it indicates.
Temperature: value=35.5 unit=°C
